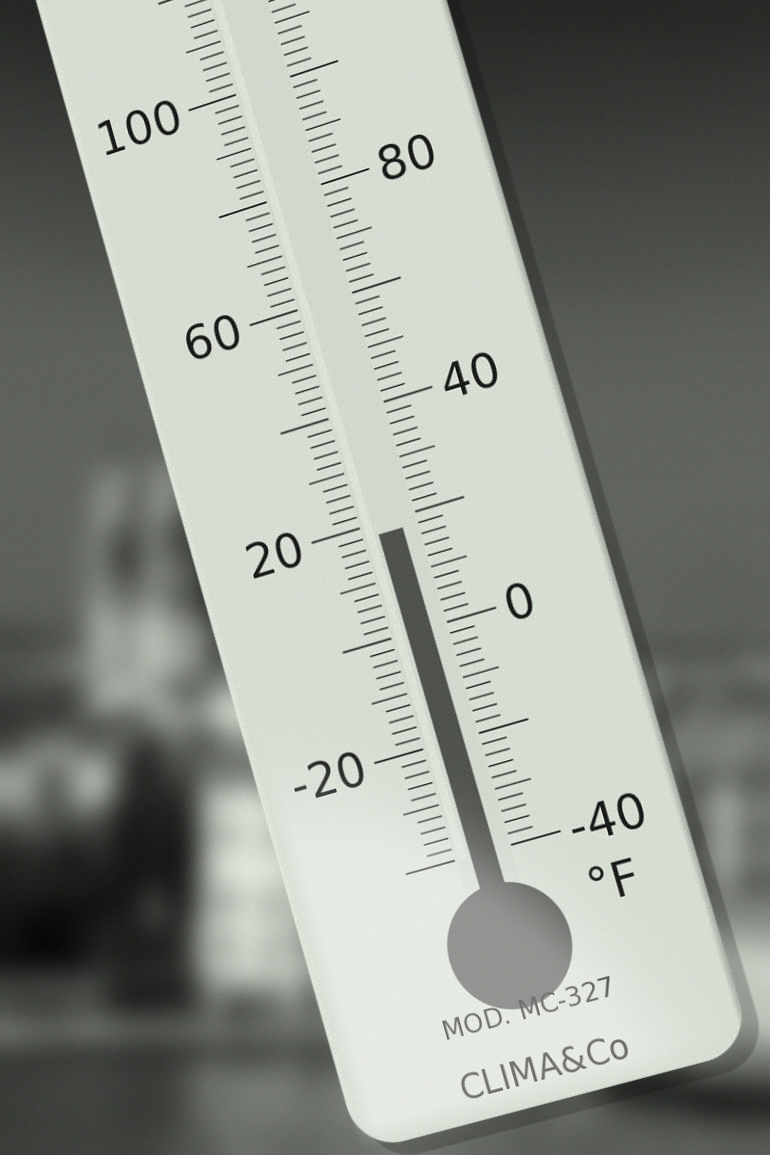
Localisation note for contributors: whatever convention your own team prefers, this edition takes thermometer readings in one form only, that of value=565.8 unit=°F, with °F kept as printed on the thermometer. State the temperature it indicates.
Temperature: value=18 unit=°F
